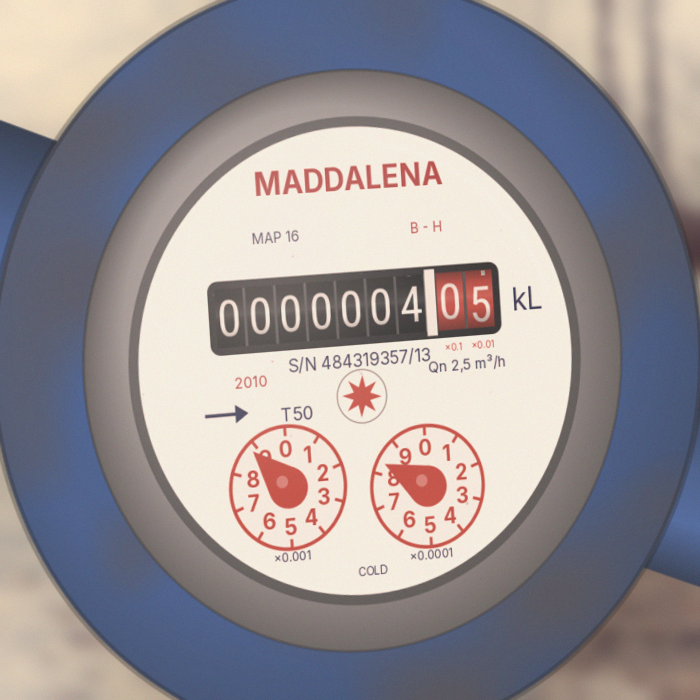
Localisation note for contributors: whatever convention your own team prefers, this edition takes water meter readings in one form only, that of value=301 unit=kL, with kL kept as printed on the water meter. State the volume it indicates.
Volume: value=4.0488 unit=kL
